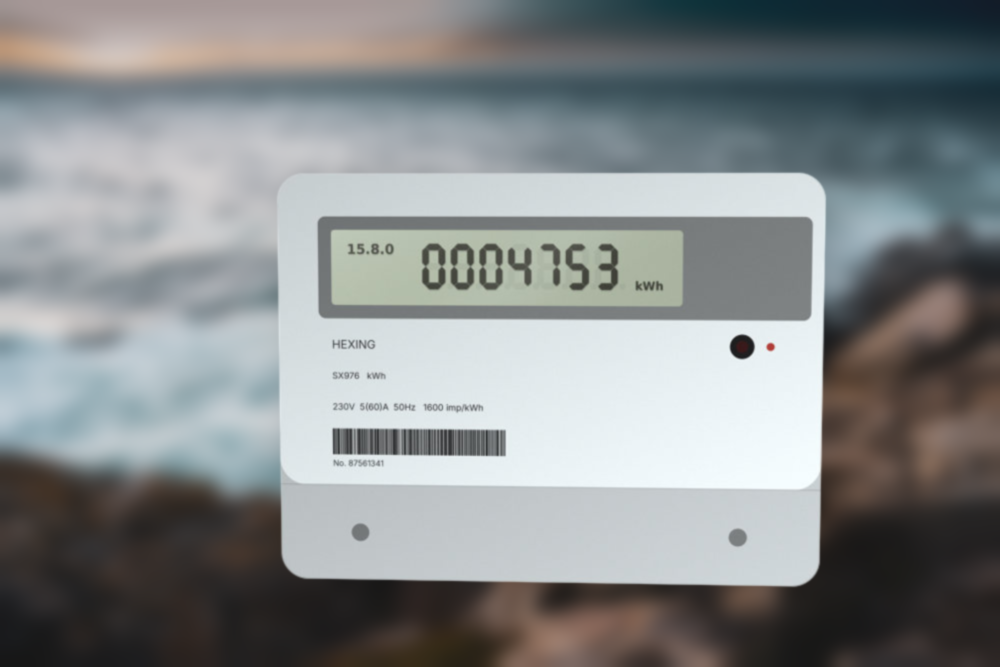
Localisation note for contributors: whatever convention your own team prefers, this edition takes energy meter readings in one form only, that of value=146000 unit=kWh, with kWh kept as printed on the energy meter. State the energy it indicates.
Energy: value=4753 unit=kWh
